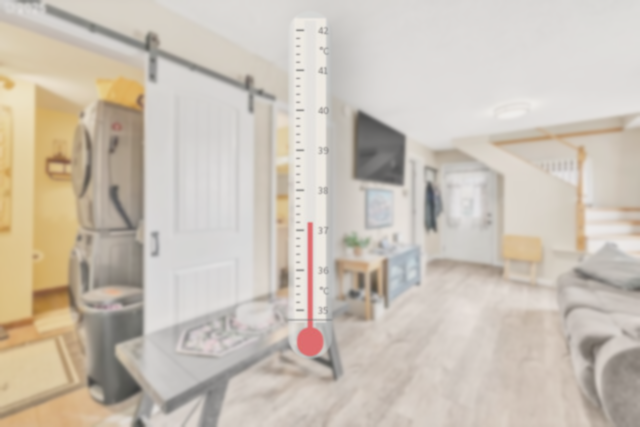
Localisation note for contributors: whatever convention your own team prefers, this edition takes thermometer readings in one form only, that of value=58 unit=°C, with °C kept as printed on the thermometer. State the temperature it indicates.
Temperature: value=37.2 unit=°C
